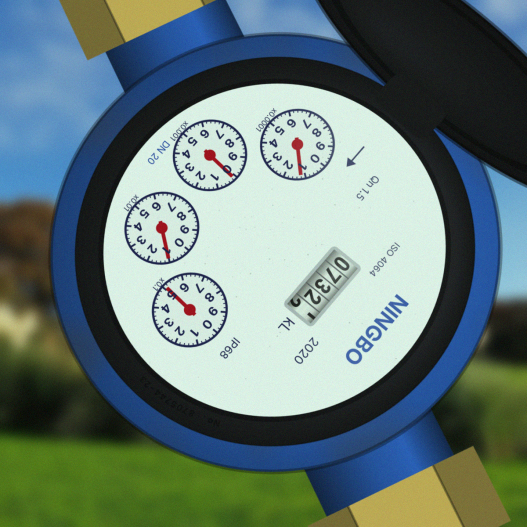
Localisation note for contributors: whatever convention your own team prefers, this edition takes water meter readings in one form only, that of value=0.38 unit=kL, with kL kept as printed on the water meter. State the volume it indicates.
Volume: value=7321.5101 unit=kL
